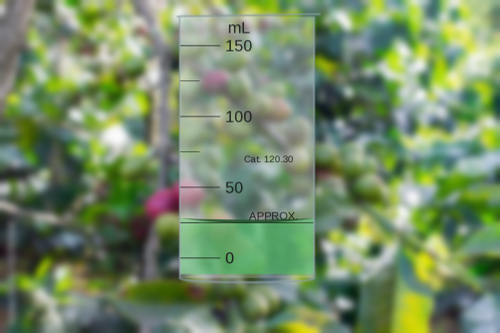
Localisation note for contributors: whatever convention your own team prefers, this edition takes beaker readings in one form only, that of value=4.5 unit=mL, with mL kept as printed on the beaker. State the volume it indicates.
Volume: value=25 unit=mL
